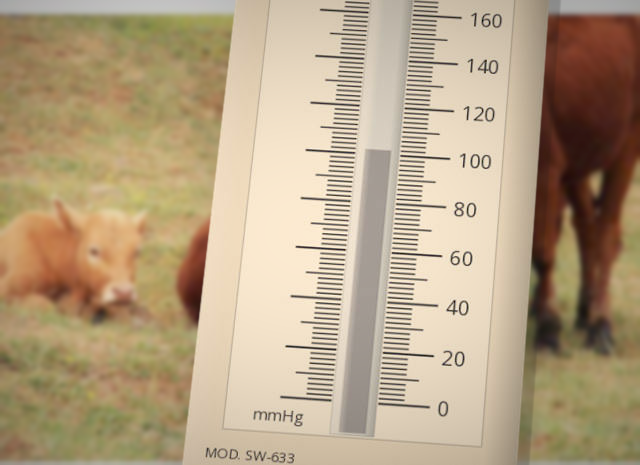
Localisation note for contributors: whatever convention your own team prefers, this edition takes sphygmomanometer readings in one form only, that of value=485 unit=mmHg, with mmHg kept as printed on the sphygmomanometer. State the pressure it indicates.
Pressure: value=102 unit=mmHg
